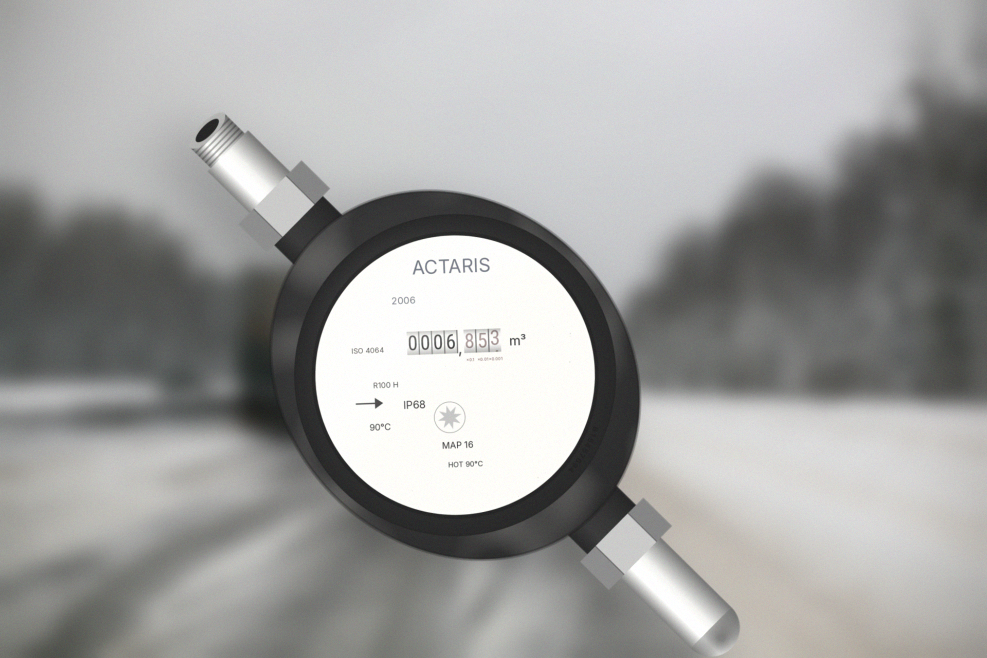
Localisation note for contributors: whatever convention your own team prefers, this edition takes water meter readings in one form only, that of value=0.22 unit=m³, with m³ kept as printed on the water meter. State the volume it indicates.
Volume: value=6.853 unit=m³
